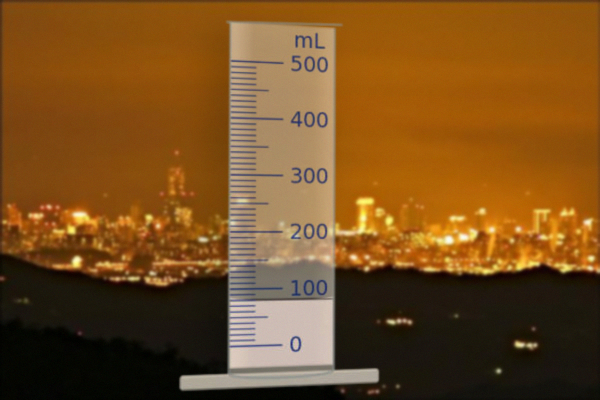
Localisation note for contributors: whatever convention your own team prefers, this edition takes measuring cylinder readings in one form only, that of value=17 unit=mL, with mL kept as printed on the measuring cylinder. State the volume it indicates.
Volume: value=80 unit=mL
